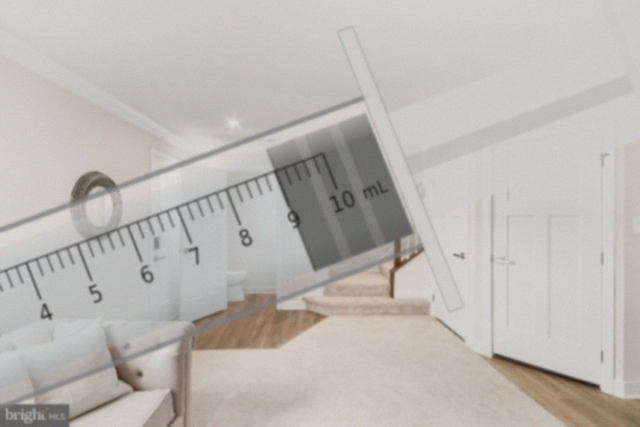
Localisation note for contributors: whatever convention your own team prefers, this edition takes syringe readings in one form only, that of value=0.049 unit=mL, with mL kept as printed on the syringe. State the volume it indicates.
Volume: value=9 unit=mL
